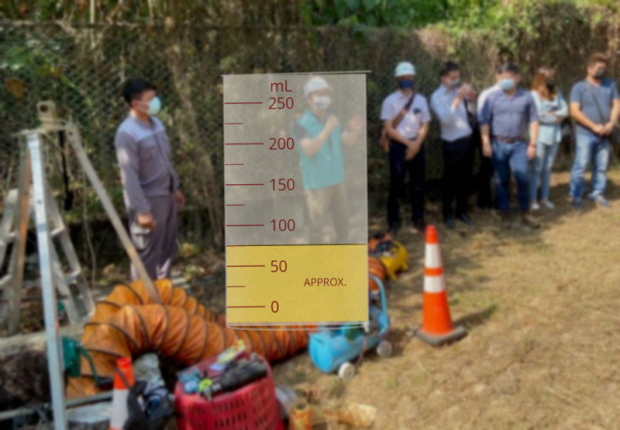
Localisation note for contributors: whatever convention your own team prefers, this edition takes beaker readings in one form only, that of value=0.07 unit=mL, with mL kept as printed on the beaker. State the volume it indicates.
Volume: value=75 unit=mL
